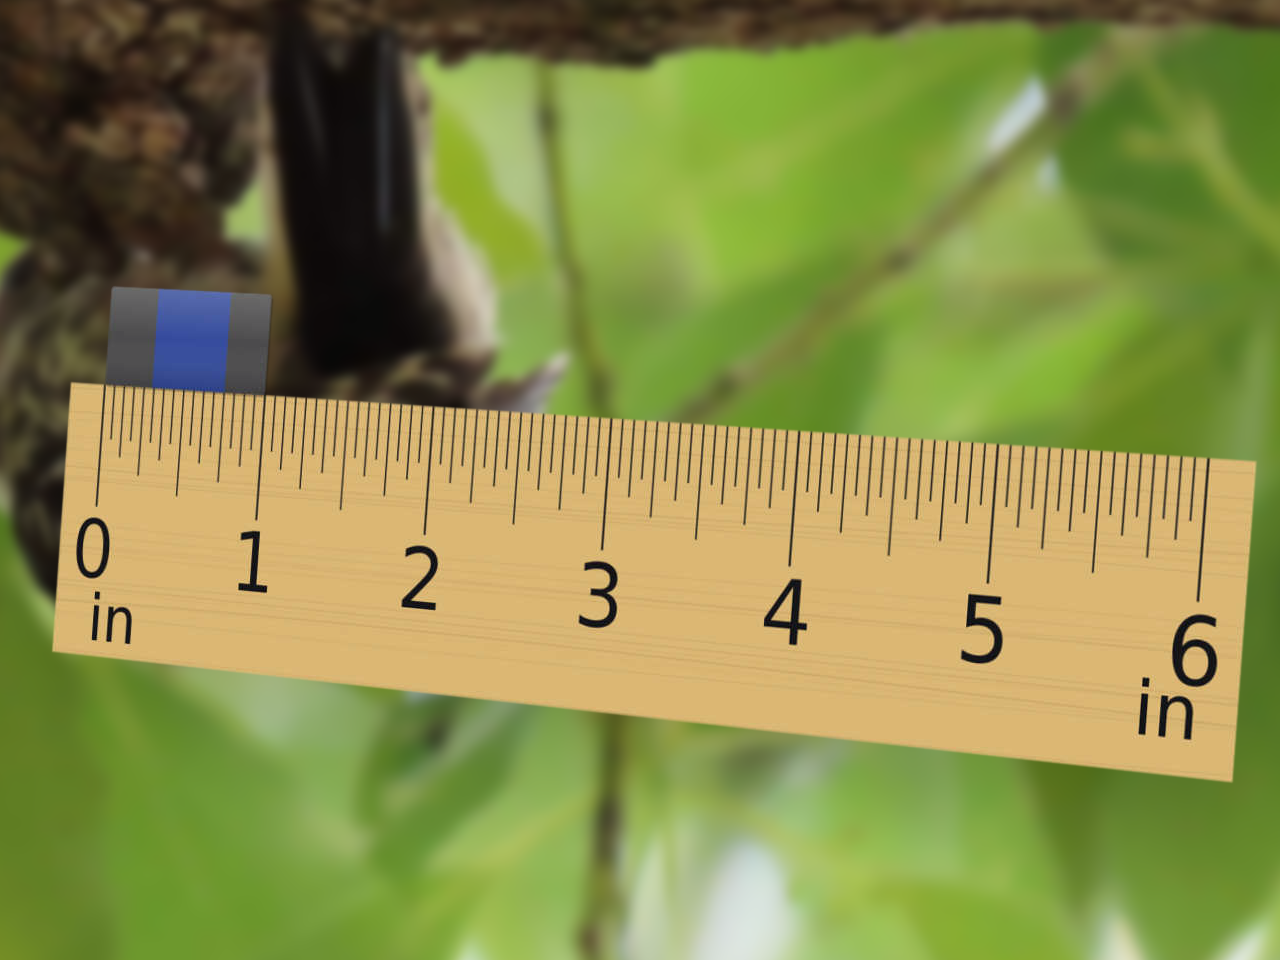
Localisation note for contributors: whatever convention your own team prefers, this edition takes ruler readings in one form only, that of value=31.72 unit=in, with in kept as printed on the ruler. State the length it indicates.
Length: value=1 unit=in
